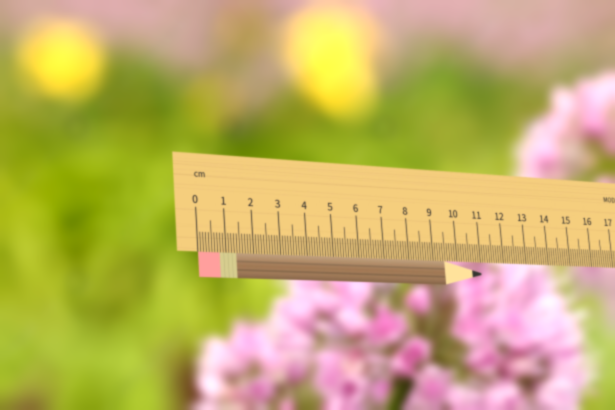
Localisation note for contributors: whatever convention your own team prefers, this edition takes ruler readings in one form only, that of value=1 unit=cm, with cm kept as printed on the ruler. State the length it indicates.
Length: value=11 unit=cm
